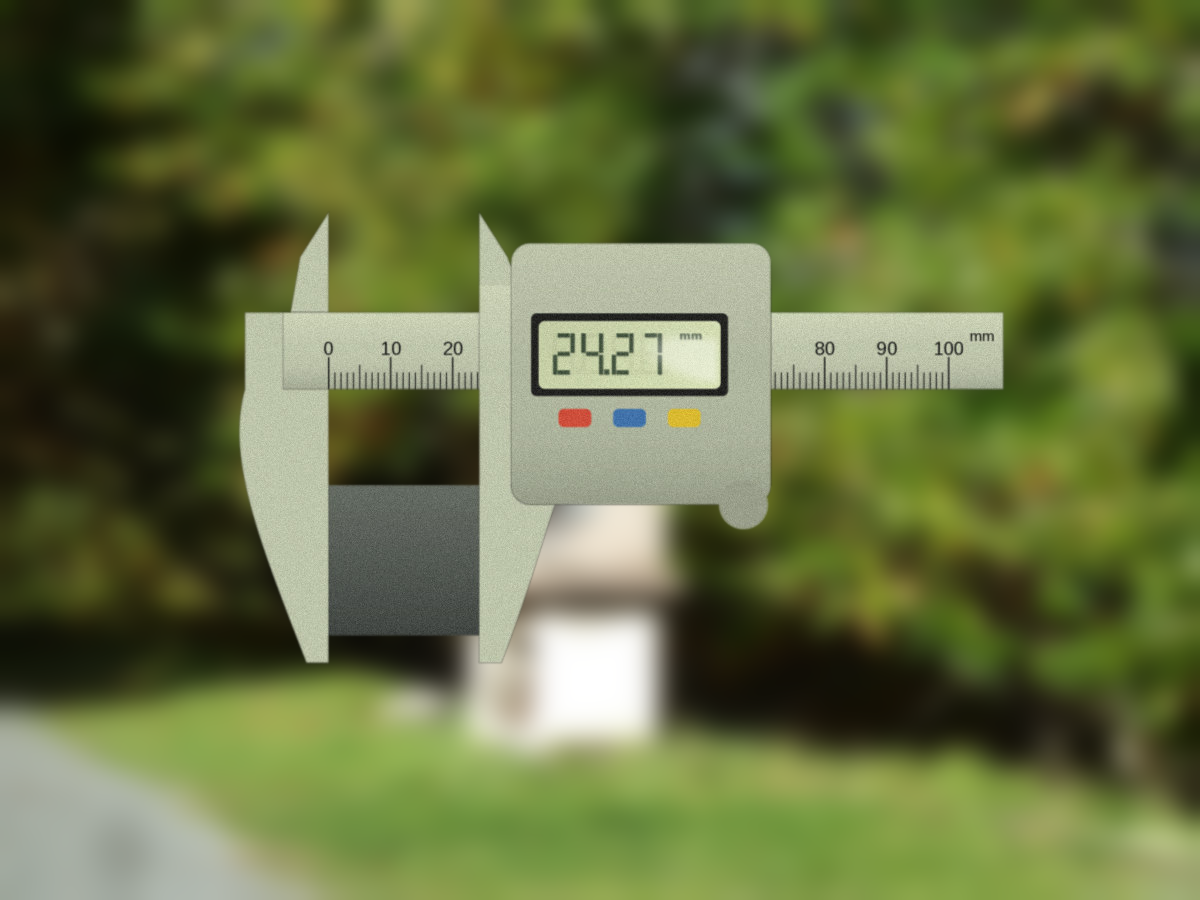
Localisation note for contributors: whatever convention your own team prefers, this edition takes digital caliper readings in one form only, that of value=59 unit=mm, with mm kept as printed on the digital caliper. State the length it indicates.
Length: value=24.27 unit=mm
